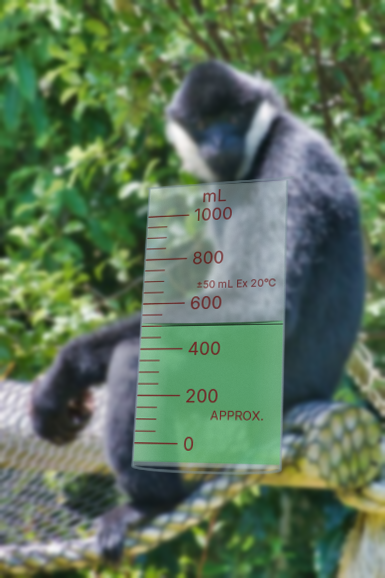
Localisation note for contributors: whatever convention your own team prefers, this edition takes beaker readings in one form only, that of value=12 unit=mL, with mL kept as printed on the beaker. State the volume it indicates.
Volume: value=500 unit=mL
